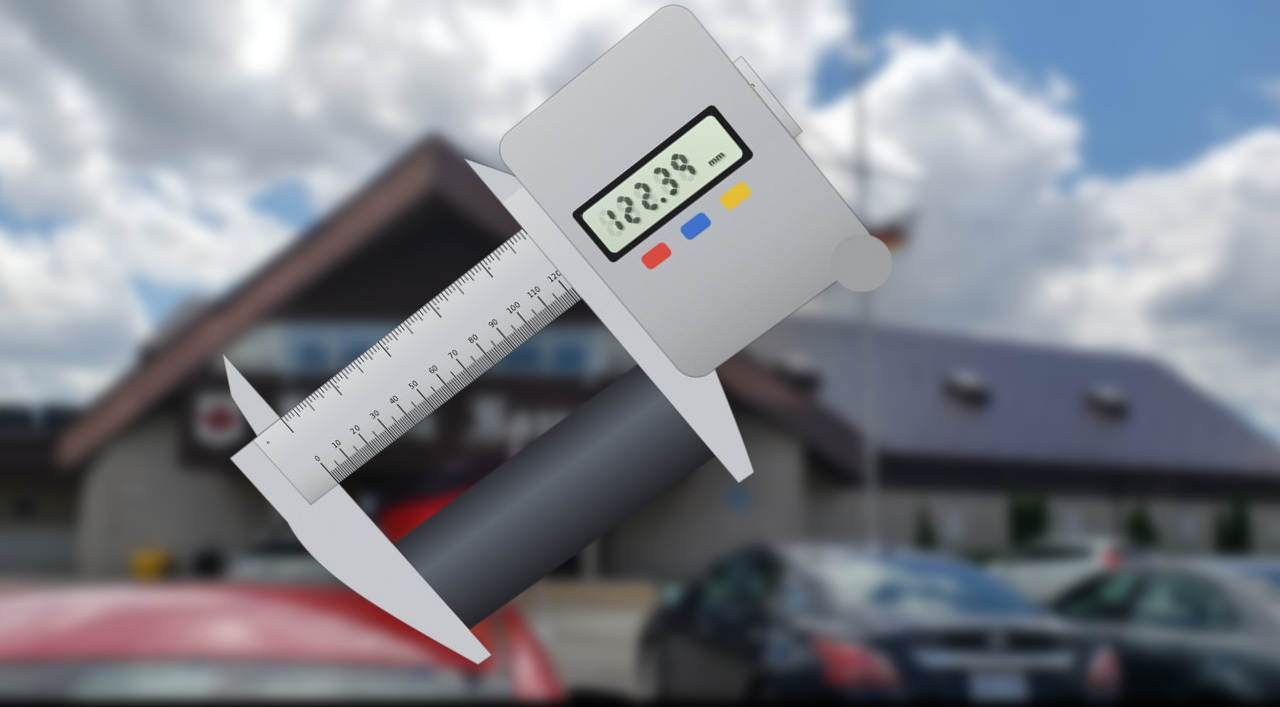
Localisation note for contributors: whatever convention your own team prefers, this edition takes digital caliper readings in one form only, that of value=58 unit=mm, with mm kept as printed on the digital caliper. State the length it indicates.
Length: value=122.39 unit=mm
